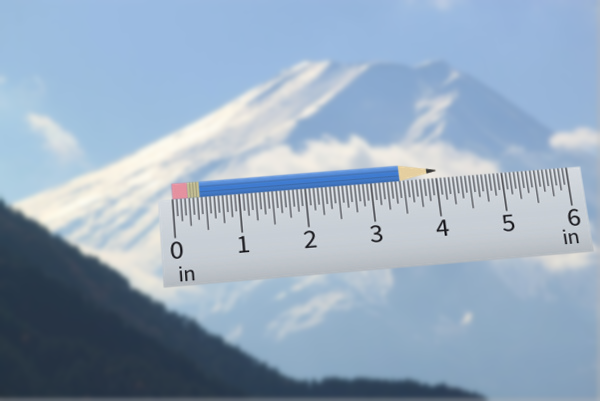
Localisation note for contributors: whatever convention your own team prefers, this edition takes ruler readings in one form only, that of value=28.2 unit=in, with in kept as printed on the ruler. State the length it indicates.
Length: value=4 unit=in
